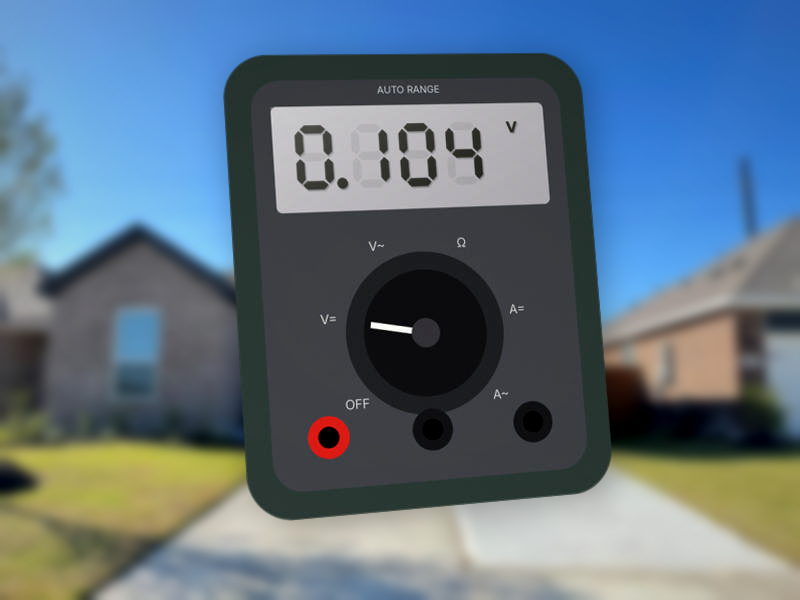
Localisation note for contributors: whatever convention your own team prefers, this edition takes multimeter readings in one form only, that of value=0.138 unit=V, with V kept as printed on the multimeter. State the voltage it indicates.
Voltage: value=0.104 unit=V
